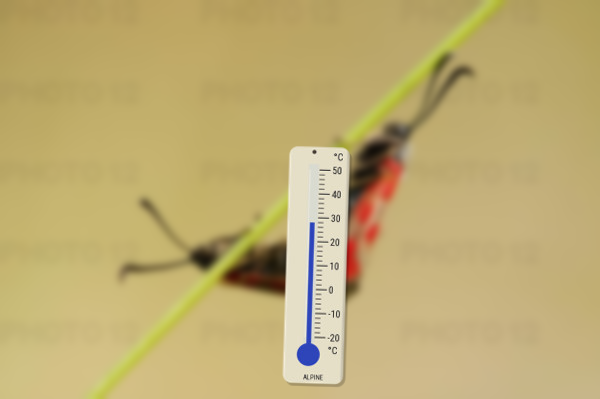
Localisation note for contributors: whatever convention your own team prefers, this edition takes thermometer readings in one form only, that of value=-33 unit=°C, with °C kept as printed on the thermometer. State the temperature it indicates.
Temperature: value=28 unit=°C
